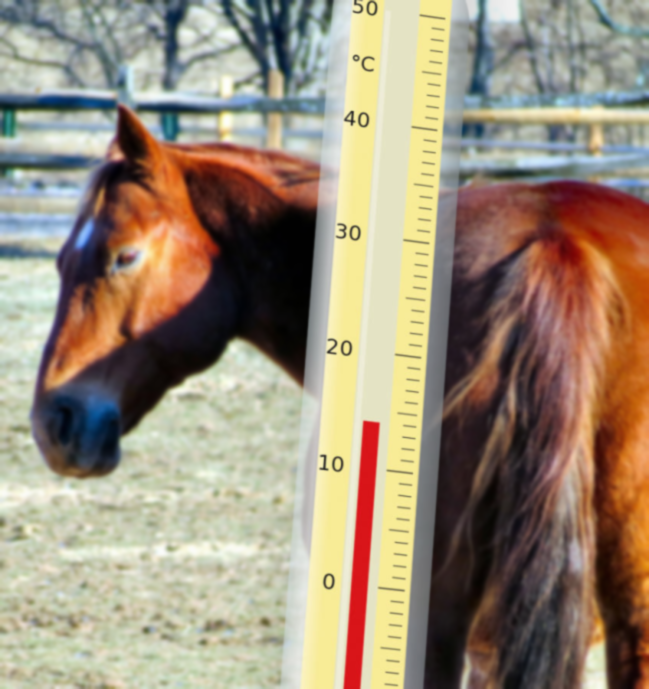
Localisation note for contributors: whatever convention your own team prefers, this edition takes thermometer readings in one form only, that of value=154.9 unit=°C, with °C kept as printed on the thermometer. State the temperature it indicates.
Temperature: value=14 unit=°C
